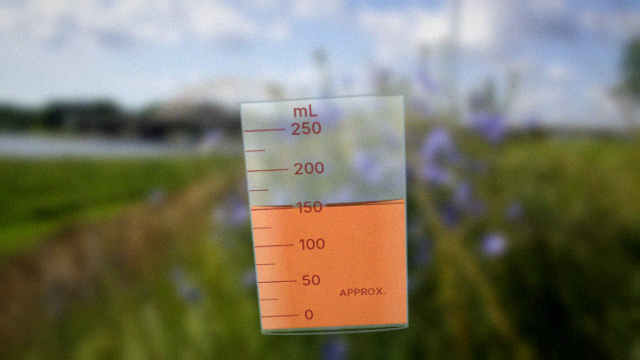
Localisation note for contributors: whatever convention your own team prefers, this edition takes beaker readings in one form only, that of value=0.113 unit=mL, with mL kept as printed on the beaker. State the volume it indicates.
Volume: value=150 unit=mL
